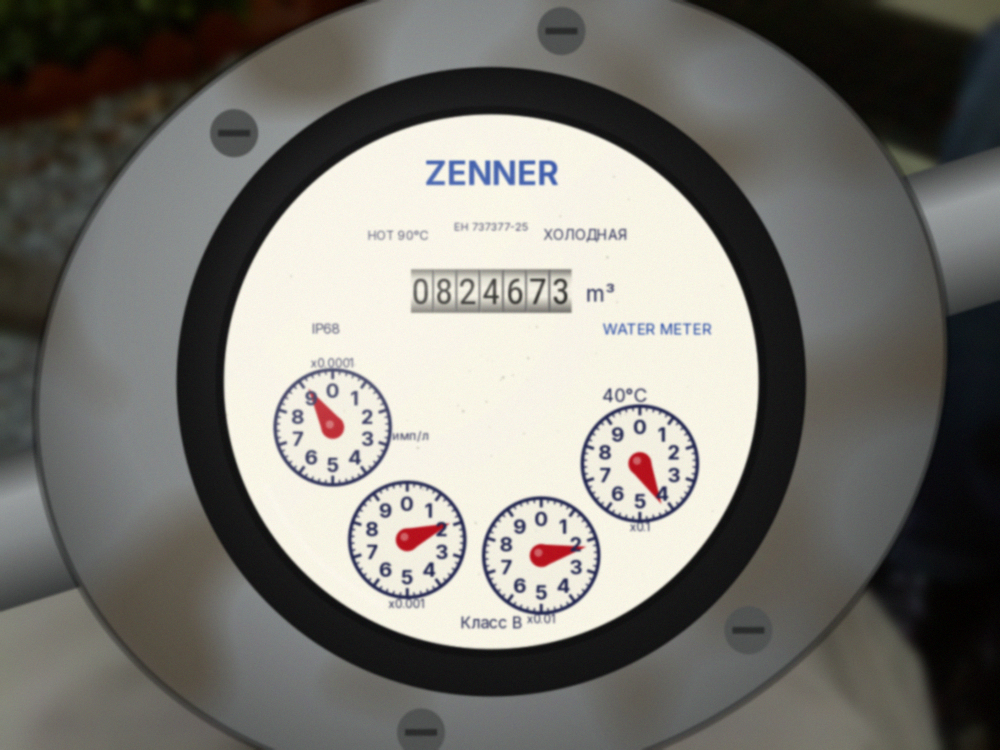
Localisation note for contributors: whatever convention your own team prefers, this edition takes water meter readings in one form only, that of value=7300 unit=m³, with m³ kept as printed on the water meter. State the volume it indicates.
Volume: value=824673.4219 unit=m³
